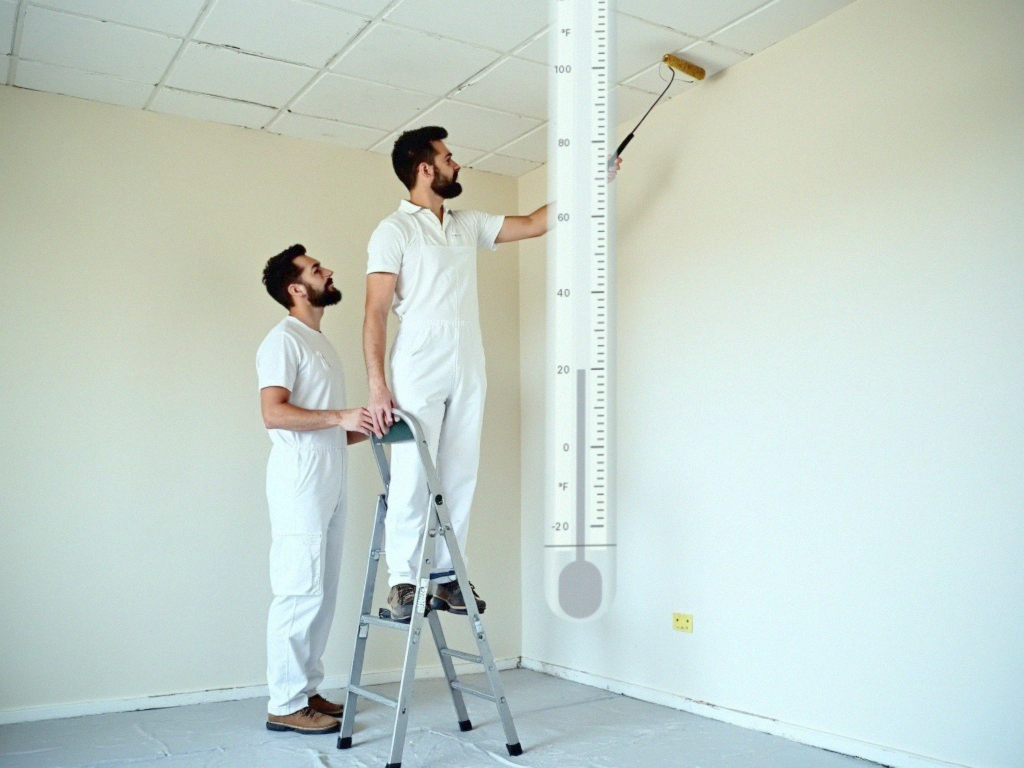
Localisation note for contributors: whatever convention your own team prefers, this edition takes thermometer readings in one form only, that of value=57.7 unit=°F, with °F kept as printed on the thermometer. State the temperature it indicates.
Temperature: value=20 unit=°F
